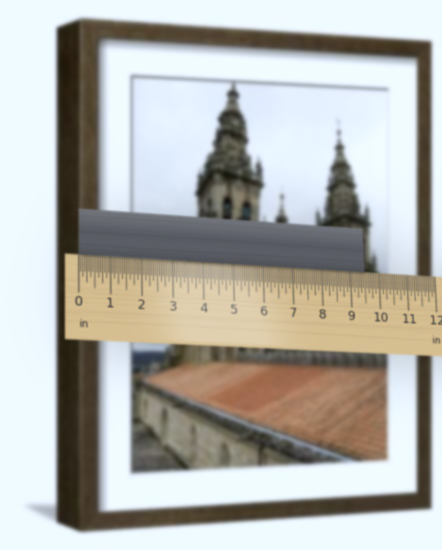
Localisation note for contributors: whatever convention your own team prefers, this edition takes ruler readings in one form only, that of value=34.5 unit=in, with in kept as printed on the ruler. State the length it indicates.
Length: value=9.5 unit=in
